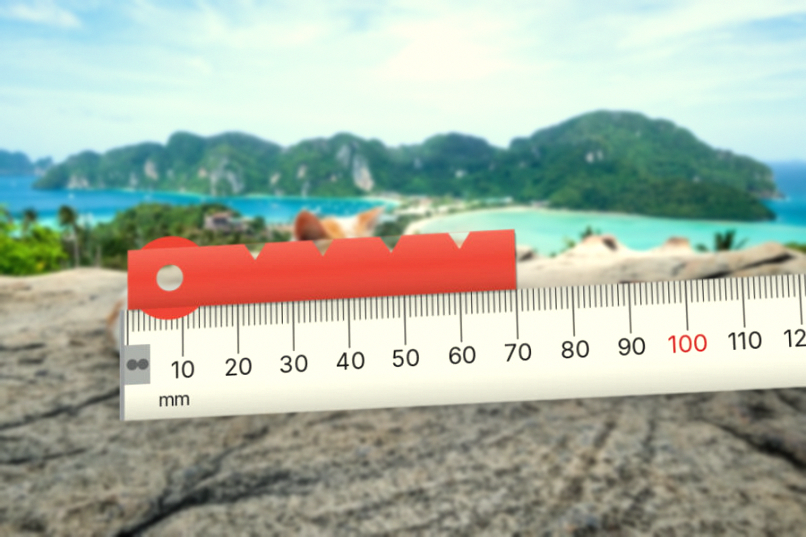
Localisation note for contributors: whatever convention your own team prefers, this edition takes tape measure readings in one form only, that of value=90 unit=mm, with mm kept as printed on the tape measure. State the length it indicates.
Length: value=70 unit=mm
